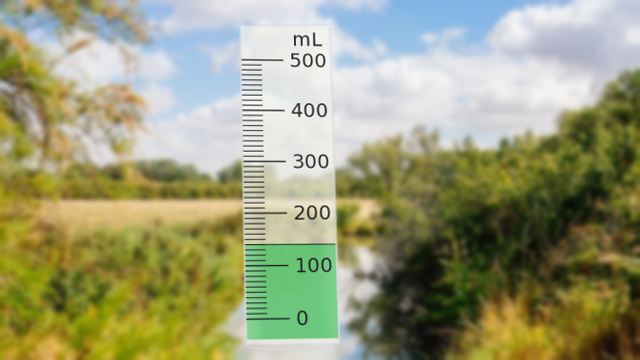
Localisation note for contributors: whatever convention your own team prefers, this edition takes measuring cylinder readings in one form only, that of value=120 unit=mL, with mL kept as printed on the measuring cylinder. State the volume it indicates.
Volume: value=140 unit=mL
